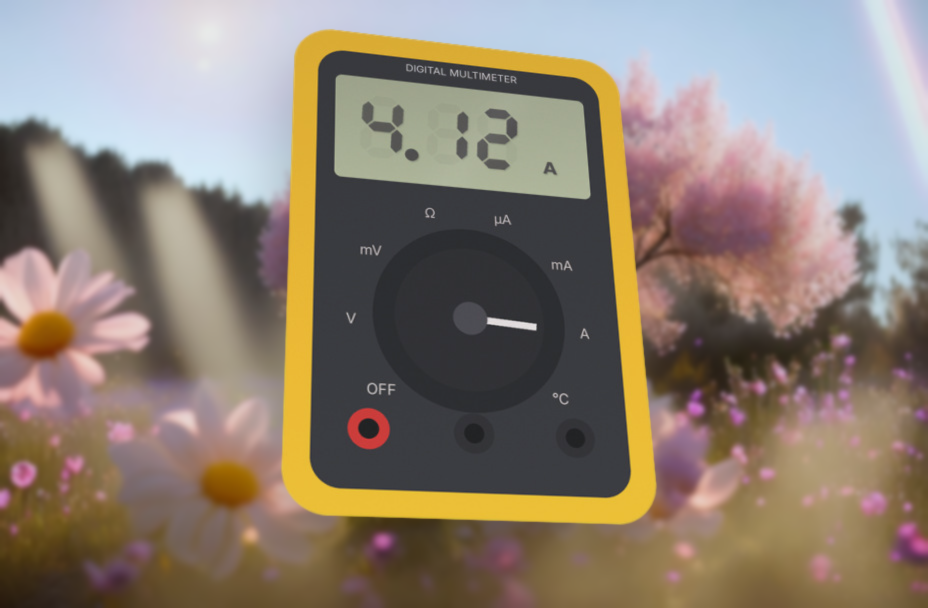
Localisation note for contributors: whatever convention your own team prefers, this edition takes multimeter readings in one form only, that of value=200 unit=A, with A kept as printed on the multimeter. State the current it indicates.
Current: value=4.12 unit=A
